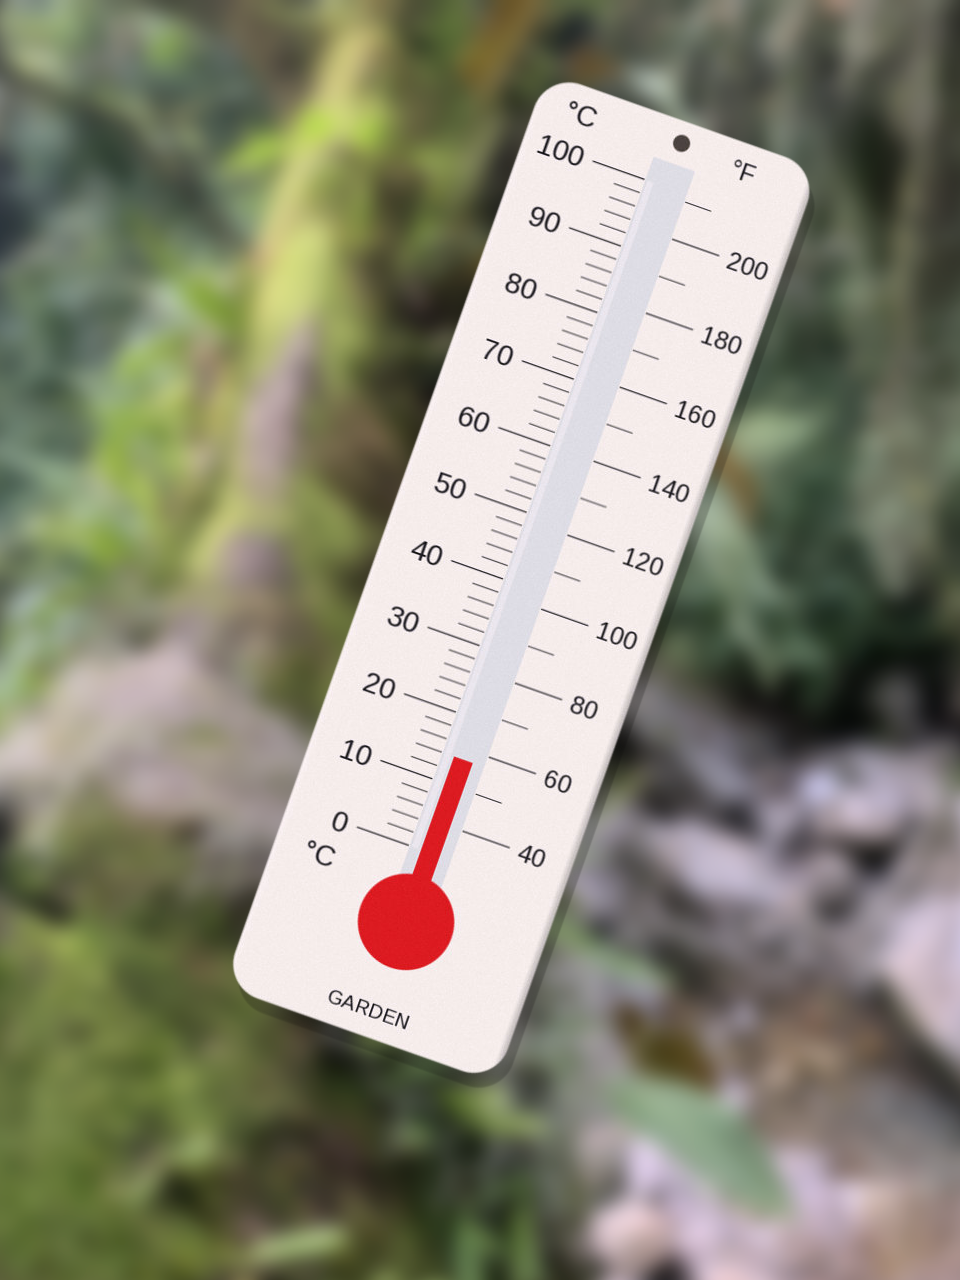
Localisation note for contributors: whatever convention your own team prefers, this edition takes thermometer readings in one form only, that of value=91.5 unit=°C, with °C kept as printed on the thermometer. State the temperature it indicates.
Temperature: value=14 unit=°C
